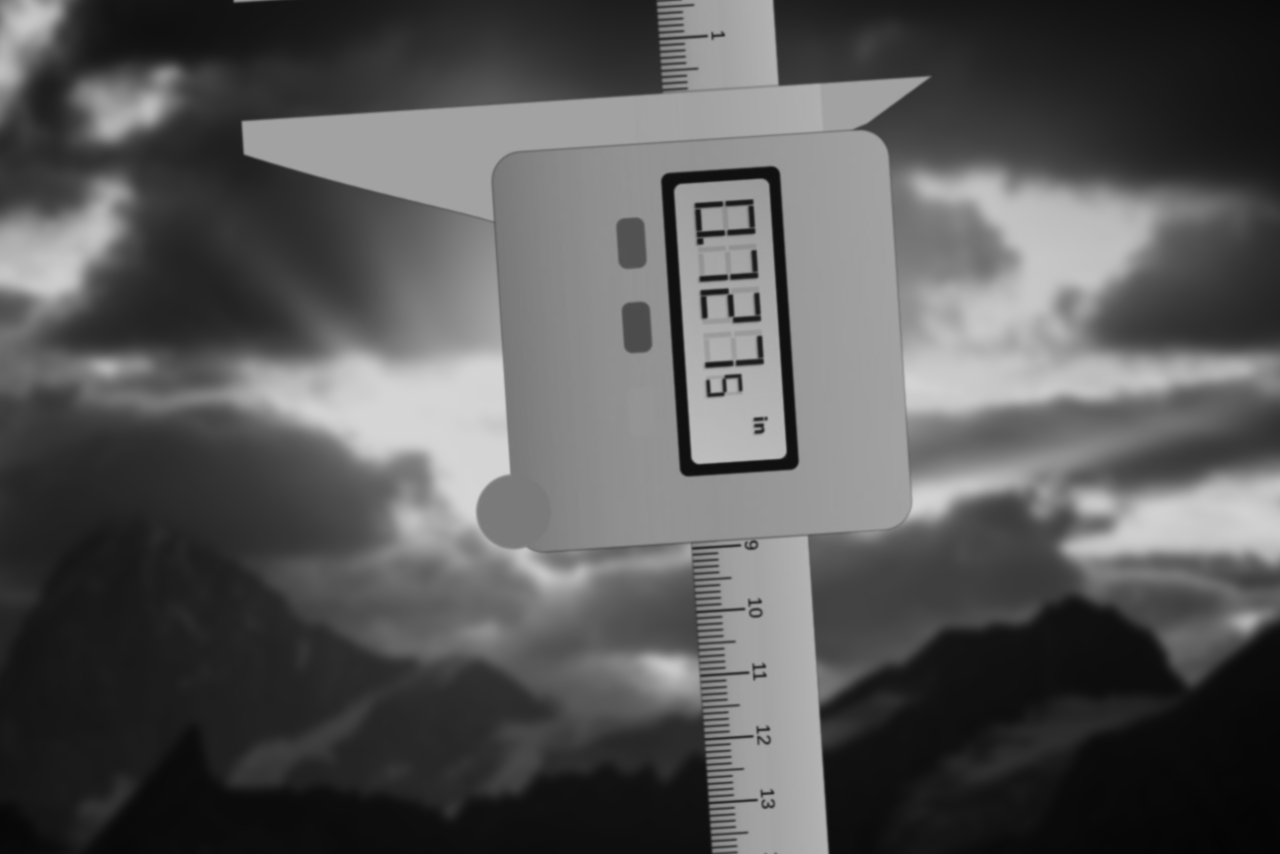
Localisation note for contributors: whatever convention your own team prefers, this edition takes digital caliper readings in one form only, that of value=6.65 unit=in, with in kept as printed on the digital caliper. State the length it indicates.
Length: value=0.7275 unit=in
